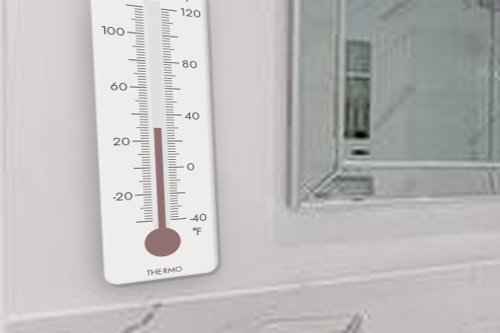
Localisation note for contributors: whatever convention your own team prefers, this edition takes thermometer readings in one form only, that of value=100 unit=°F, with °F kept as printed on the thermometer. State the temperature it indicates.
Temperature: value=30 unit=°F
